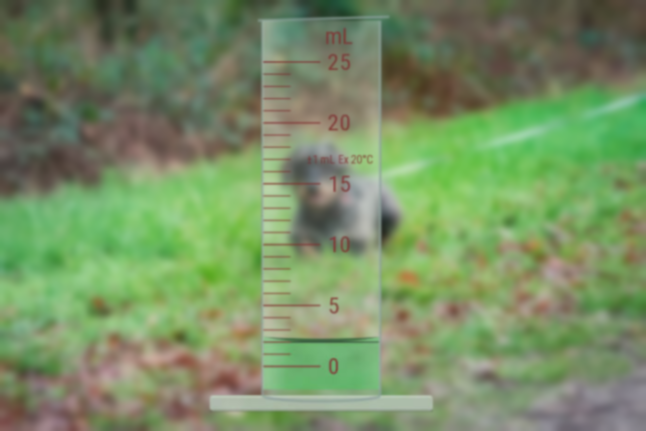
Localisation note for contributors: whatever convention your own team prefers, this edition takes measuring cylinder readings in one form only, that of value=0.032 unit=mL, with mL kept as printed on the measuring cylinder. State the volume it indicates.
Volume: value=2 unit=mL
